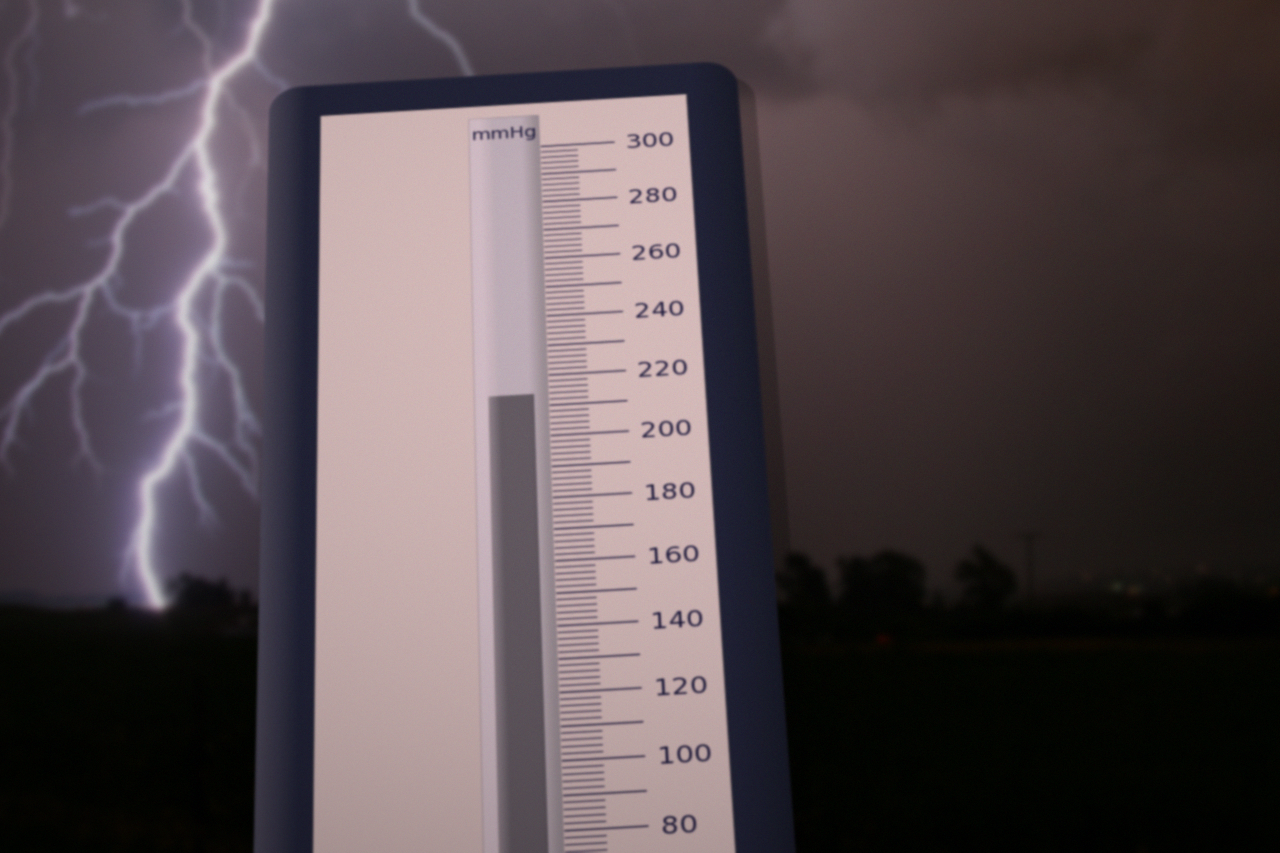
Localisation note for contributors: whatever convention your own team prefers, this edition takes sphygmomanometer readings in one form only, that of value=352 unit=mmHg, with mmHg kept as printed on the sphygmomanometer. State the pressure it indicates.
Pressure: value=214 unit=mmHg
